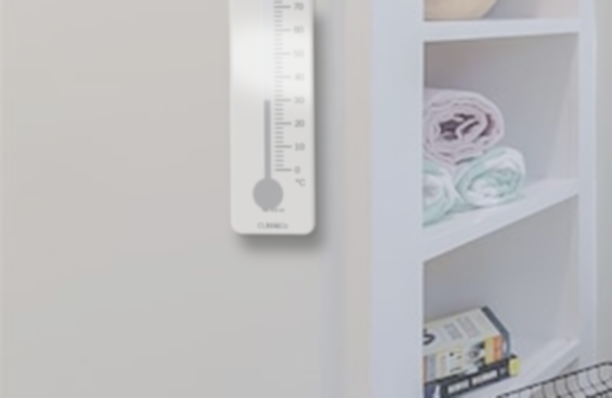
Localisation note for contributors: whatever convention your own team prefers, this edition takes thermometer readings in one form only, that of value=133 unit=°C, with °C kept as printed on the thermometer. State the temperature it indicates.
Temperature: value=30 unit=°C
